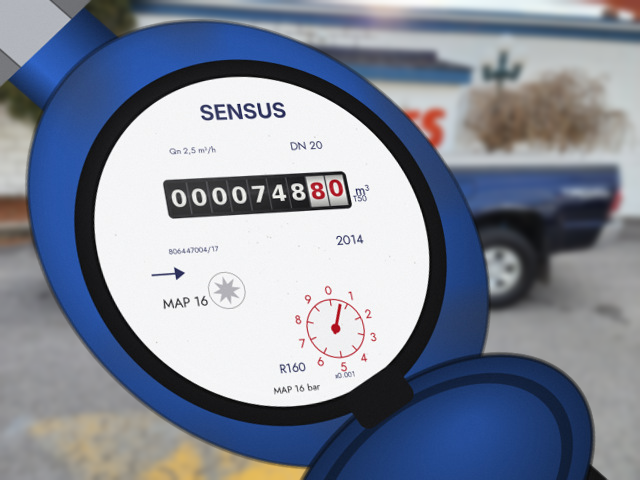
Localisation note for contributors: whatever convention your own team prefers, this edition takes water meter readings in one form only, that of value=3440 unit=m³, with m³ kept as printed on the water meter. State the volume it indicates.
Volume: value=748.800 unit=m³
